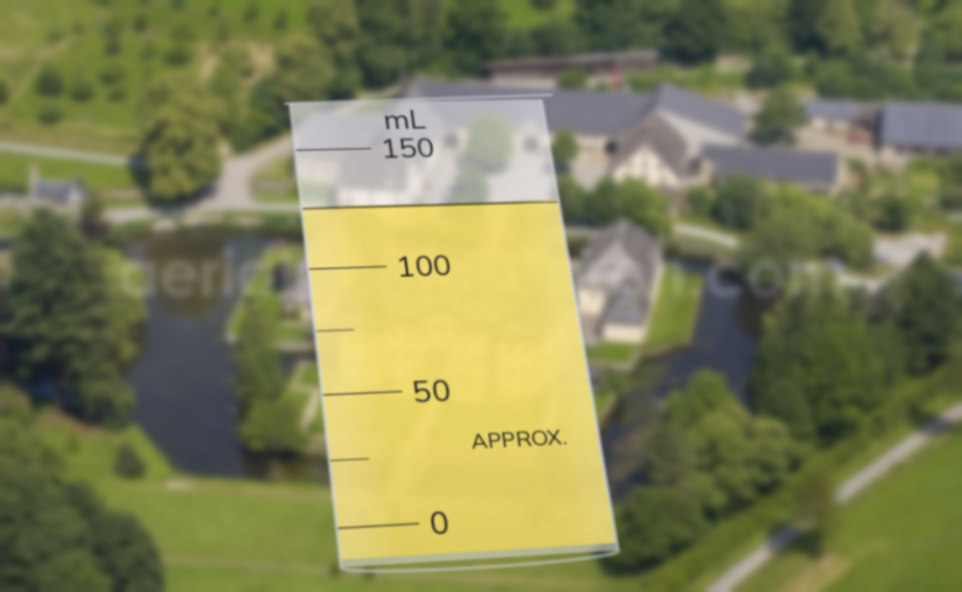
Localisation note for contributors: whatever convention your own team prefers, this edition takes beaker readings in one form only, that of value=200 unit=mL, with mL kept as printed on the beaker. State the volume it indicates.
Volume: value=125 unit=mL
